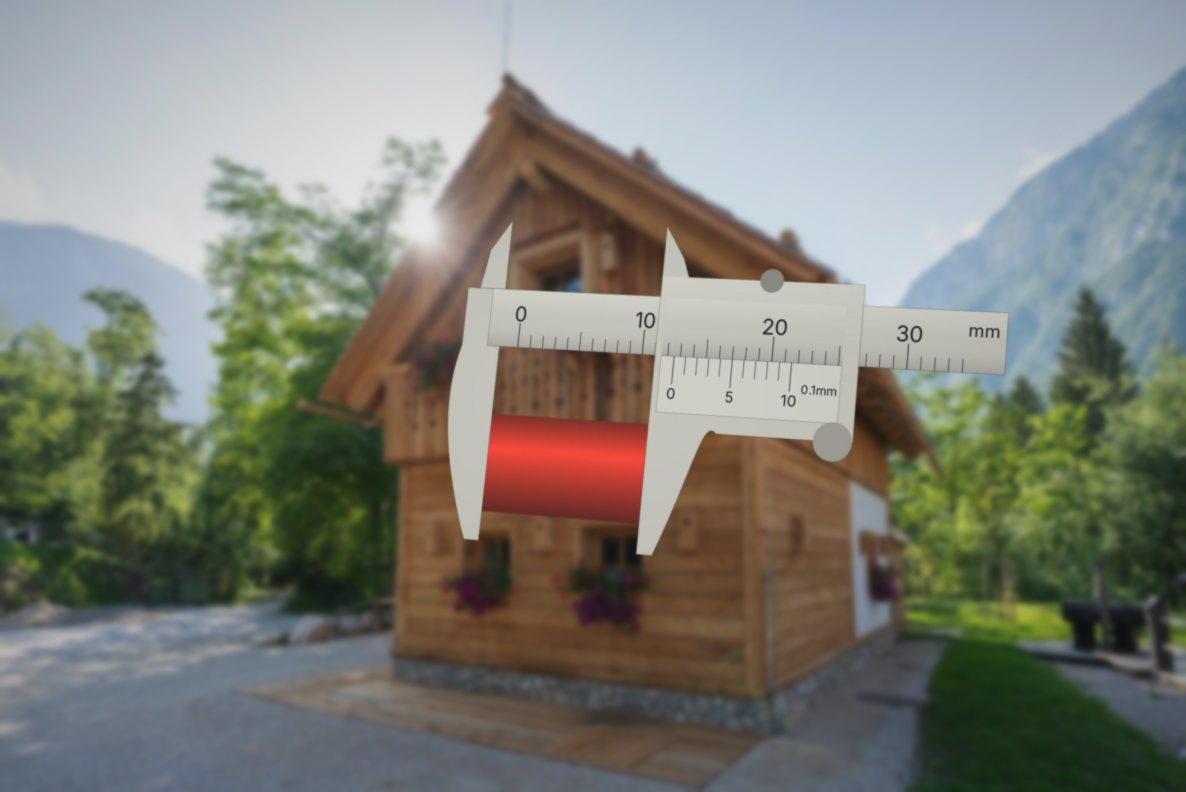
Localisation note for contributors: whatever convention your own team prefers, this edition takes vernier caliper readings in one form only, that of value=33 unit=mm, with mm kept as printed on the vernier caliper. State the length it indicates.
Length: value=12.5 unit=mm
